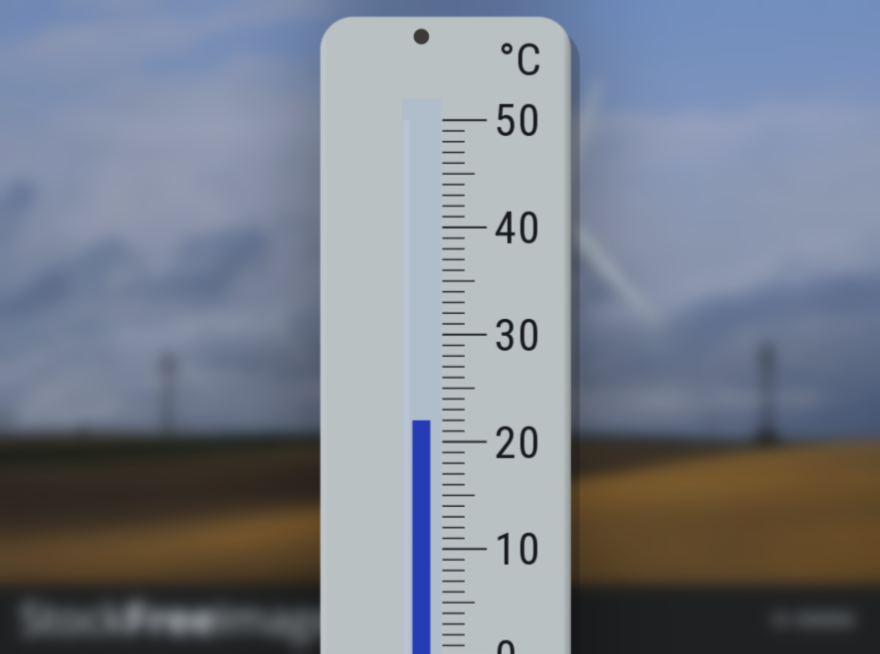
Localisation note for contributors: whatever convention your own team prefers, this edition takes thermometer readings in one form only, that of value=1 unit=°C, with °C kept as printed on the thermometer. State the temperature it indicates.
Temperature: value=22 unit=°C
